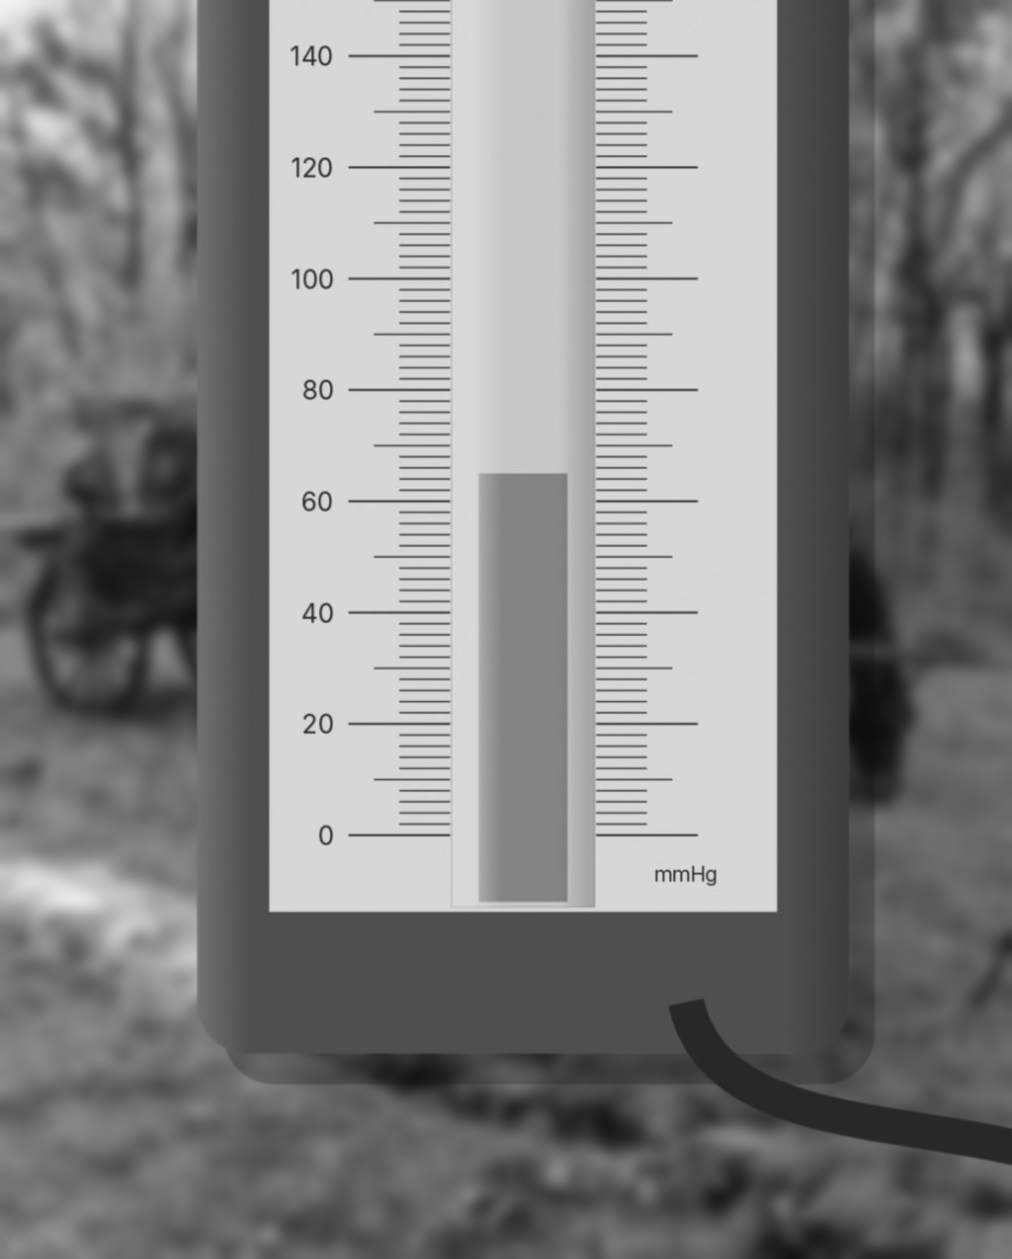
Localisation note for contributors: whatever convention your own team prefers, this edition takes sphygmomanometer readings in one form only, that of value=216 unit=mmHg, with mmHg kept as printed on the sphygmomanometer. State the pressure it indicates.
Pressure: value=65 unit=mmHg
